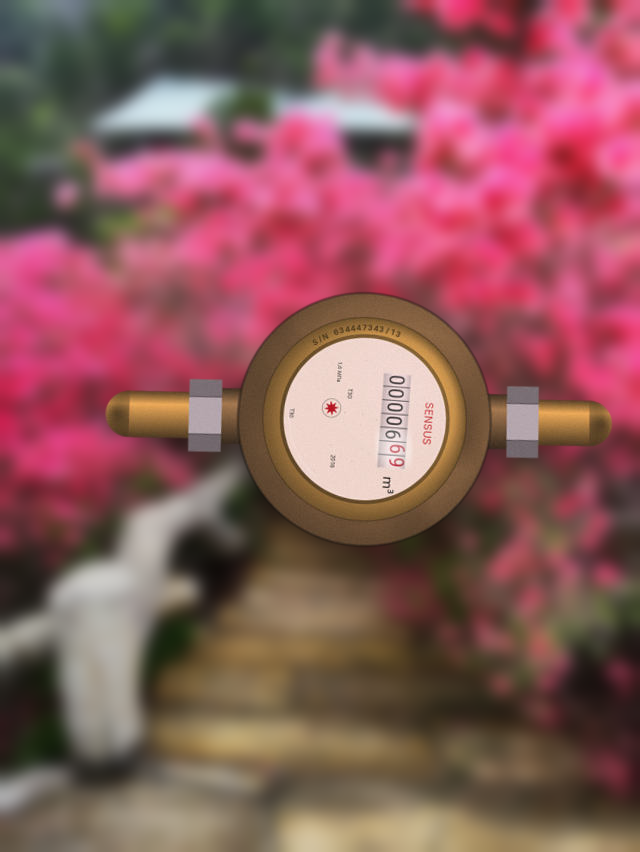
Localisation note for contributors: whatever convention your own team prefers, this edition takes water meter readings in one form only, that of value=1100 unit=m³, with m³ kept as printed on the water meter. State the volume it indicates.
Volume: value=6.69 unit=m³
